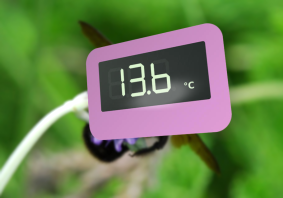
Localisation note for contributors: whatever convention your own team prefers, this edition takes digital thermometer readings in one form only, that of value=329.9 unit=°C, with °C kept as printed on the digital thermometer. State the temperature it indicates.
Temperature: value=13.6 unit=°C
